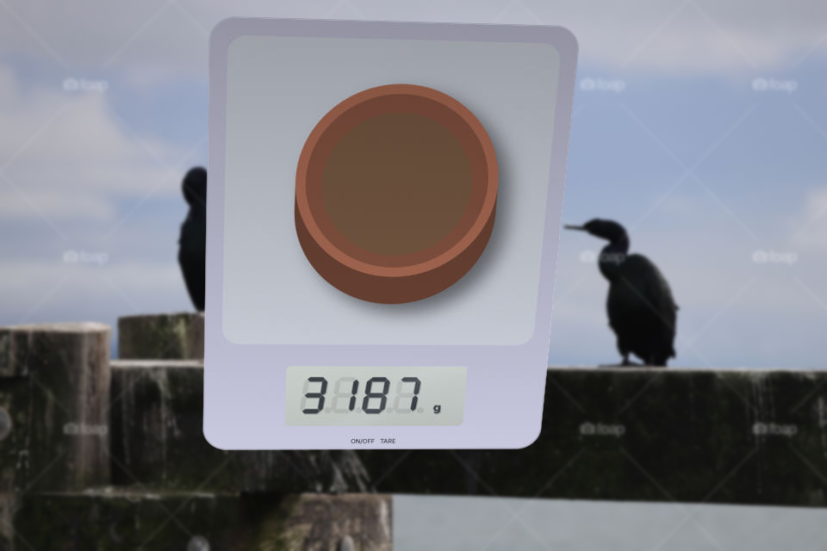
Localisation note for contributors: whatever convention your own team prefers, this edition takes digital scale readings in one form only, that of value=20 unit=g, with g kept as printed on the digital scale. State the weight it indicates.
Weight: value=3187 unit=g
